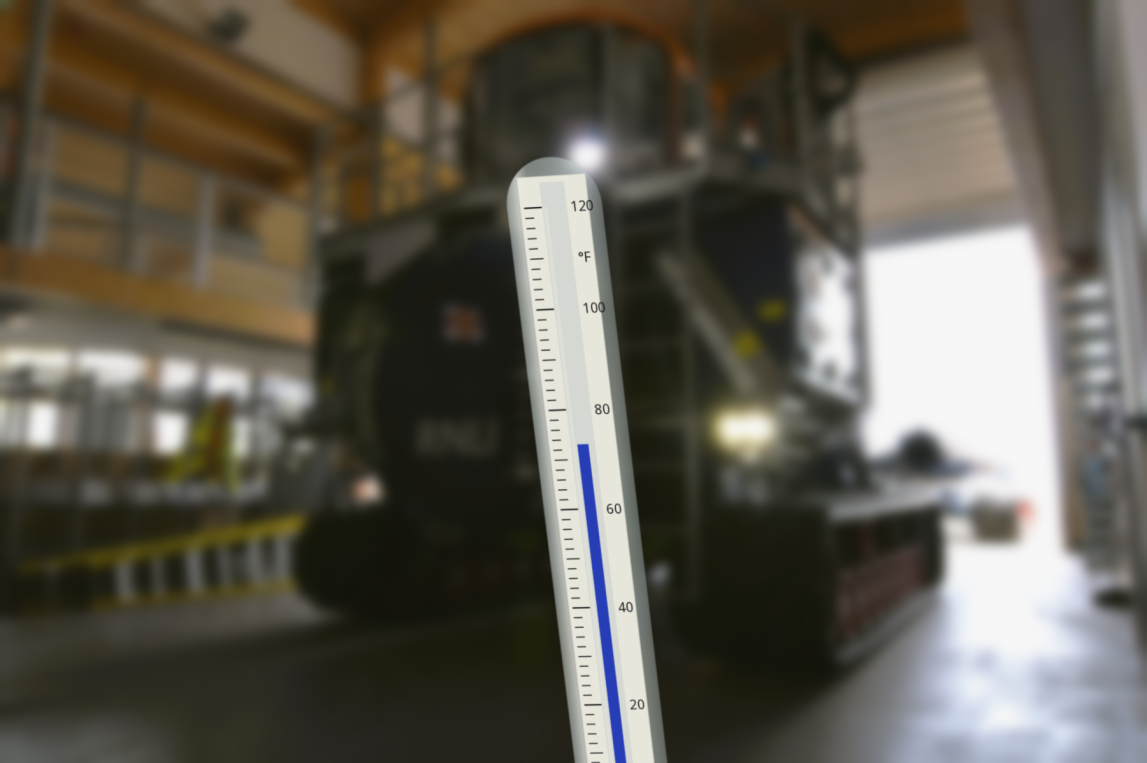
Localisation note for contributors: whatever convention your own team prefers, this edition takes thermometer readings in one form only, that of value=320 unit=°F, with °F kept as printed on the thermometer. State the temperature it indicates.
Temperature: value=73 unit=°F
